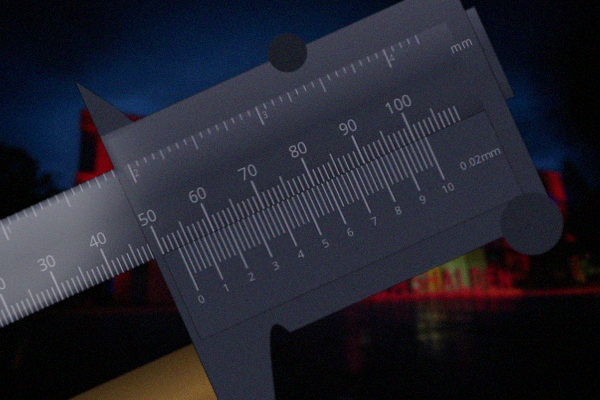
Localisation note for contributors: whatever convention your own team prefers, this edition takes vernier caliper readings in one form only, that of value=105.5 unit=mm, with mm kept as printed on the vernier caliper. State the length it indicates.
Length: value=53.0 unit=mm
